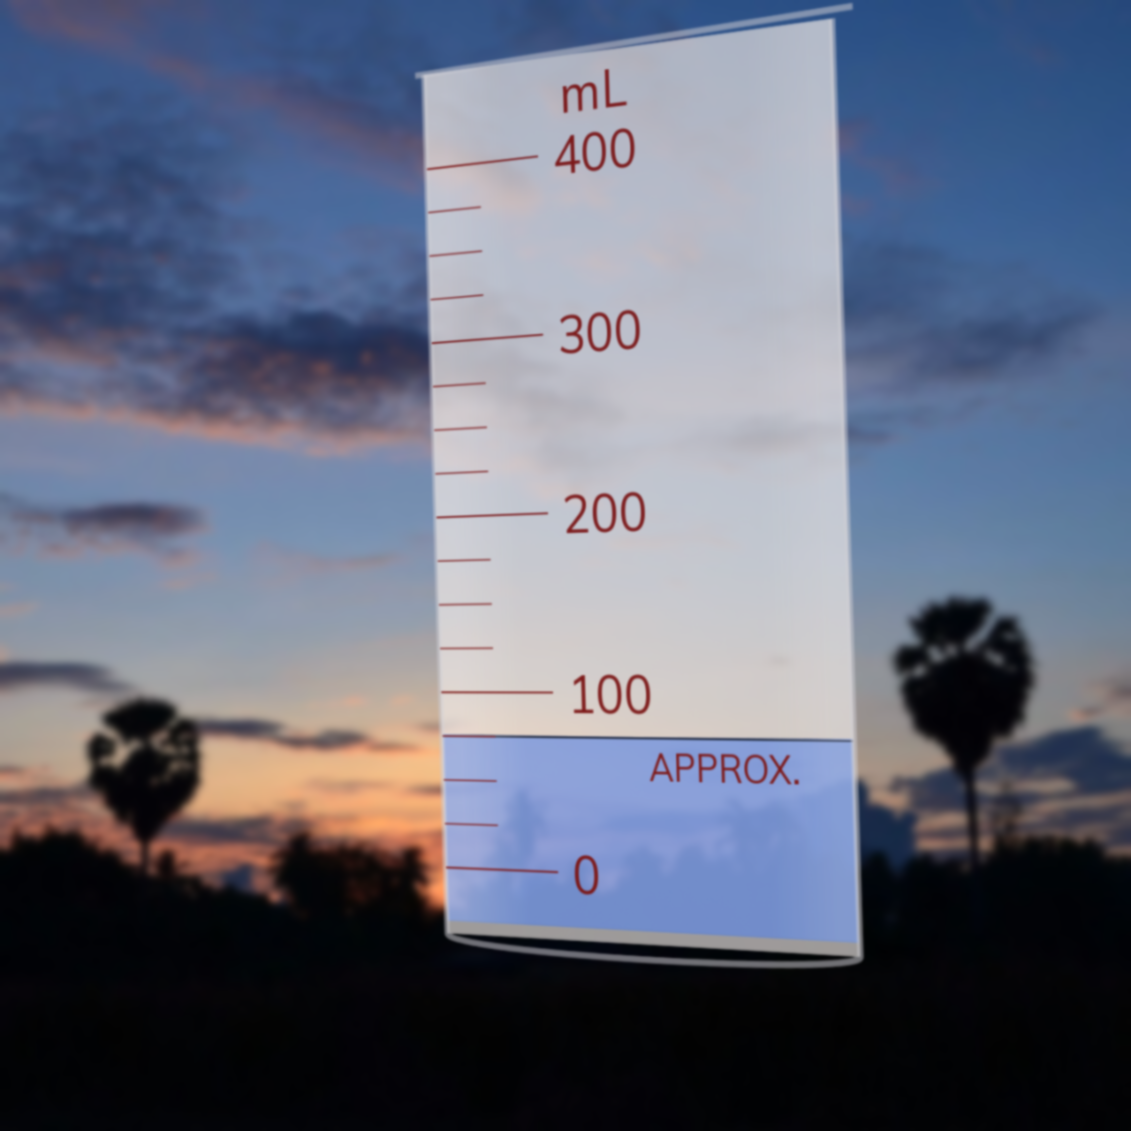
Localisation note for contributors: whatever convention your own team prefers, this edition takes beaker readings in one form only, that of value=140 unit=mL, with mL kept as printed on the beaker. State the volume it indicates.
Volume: value=75 unit=mL
